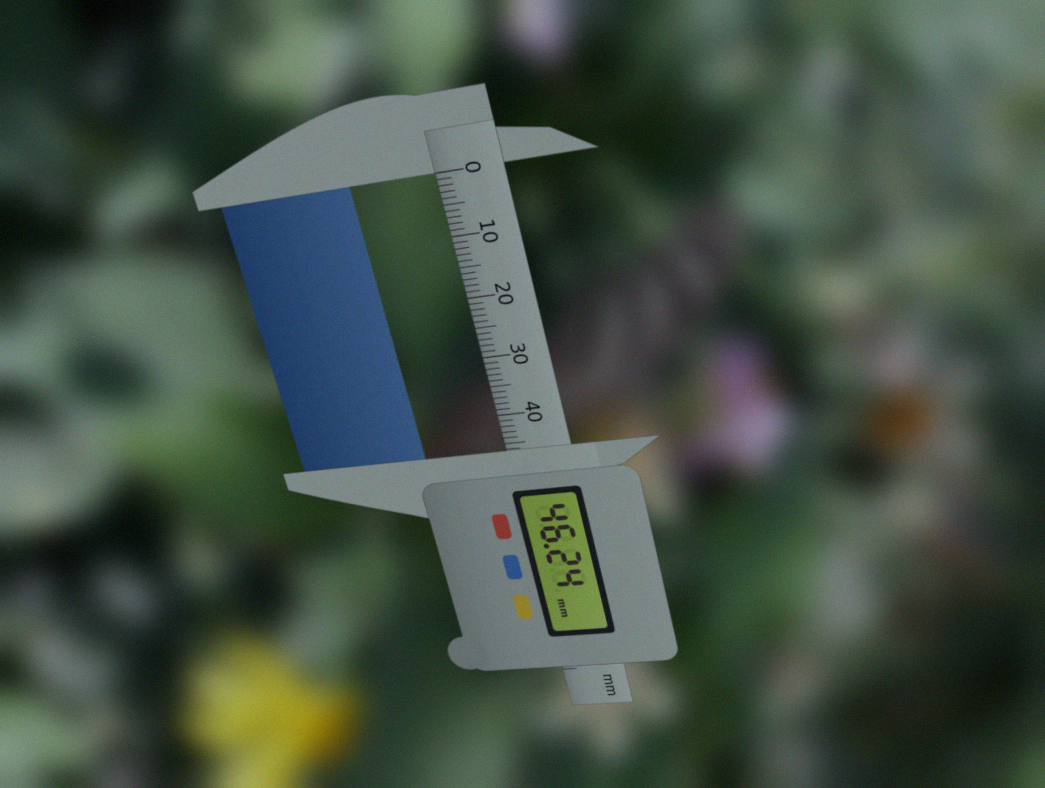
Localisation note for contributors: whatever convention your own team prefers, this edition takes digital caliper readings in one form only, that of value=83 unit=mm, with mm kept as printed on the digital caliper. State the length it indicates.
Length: value=46.24 unit=mm
